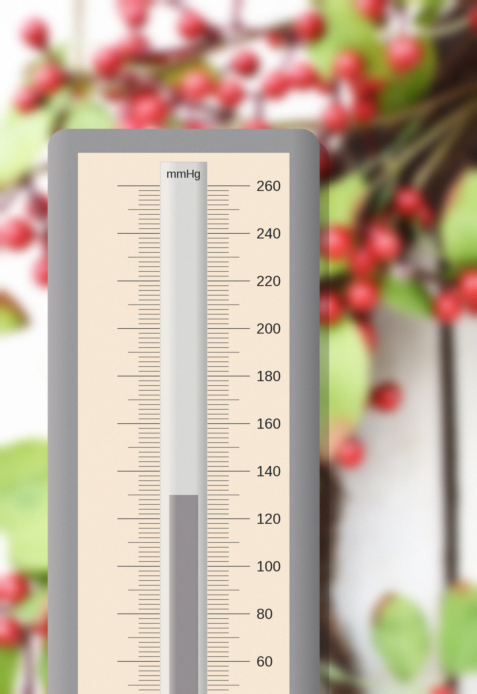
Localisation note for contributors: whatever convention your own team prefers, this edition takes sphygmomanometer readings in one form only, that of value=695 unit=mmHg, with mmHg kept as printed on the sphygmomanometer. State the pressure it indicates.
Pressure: value=130 unit=mmHg
